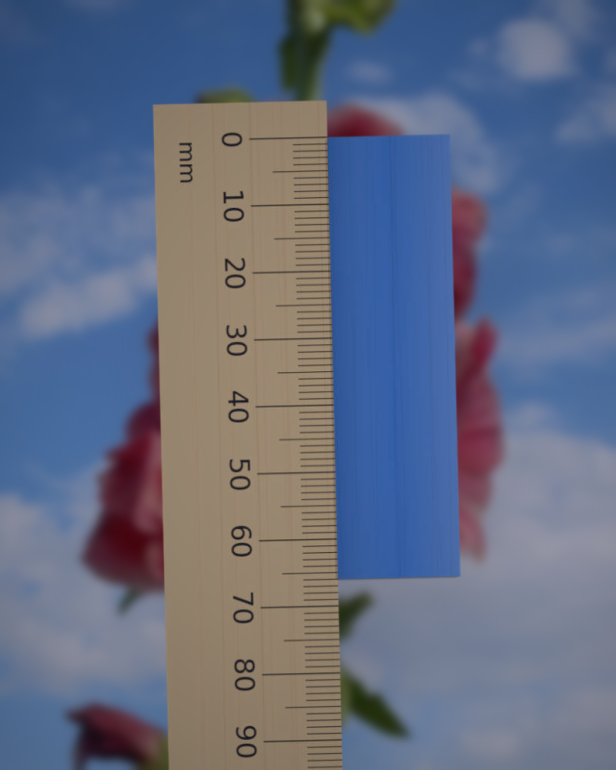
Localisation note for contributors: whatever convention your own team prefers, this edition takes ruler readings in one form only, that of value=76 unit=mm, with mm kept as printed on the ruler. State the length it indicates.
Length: value=66 unit=mm
